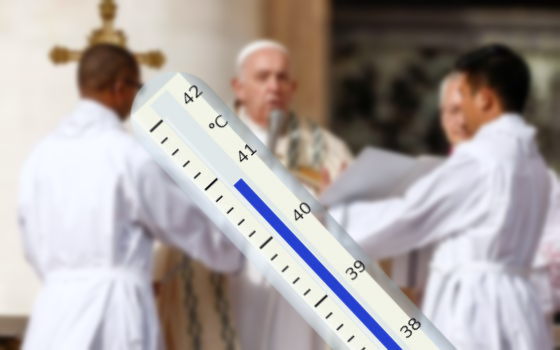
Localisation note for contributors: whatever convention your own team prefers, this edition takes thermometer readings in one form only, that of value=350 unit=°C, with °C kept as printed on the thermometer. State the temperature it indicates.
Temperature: value=40.8 unit=°C
